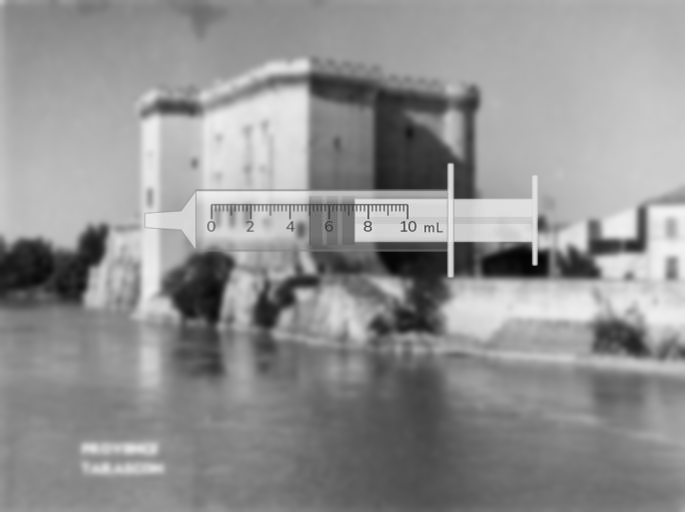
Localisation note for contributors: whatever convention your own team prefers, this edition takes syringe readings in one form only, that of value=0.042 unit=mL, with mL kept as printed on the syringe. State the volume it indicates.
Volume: value=5 unit=mL
